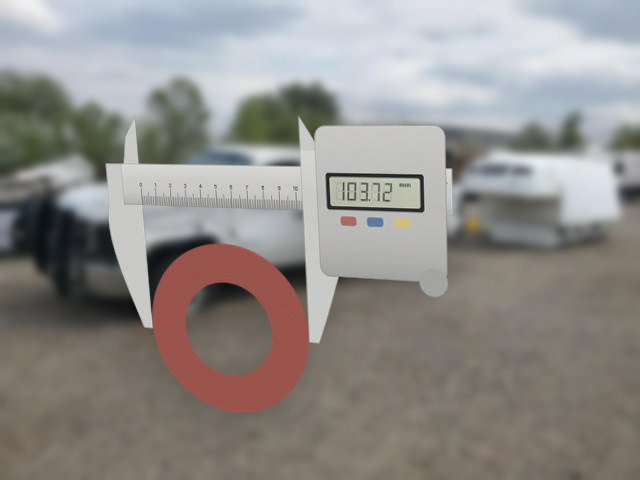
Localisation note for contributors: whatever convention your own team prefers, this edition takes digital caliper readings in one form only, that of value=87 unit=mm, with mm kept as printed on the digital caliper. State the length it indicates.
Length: value=103.72 unit=mm
